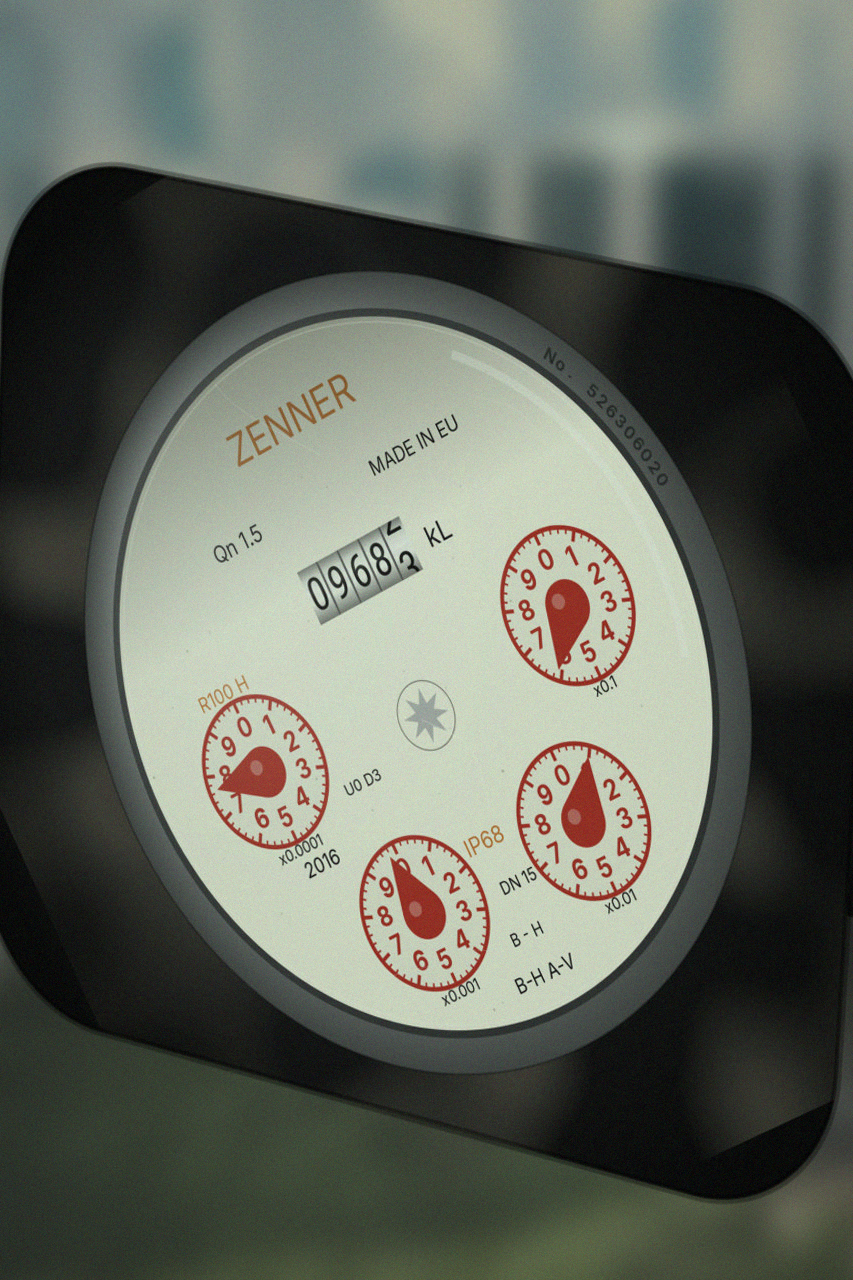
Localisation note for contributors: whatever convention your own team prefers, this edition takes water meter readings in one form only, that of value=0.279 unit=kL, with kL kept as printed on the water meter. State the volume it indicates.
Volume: value=9682.6097 unit=kL
